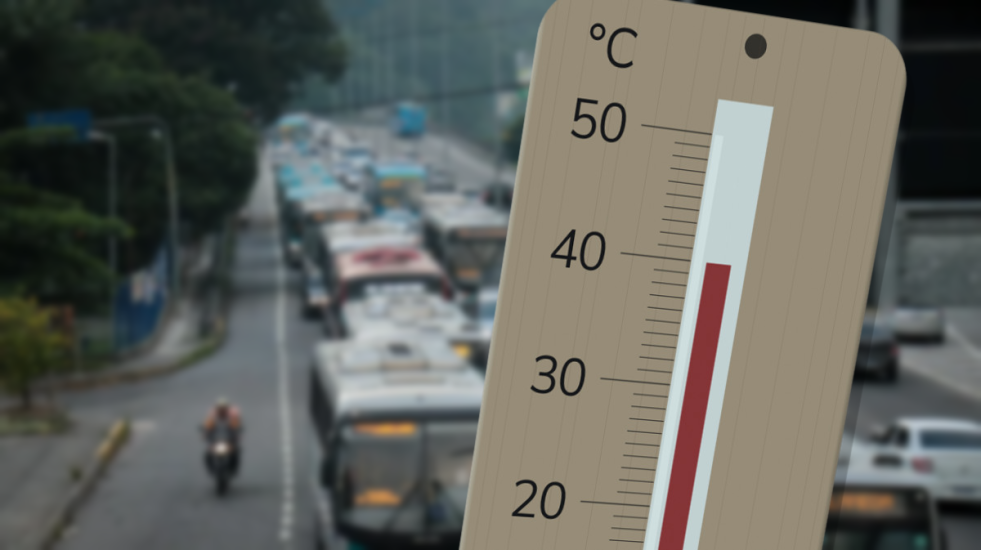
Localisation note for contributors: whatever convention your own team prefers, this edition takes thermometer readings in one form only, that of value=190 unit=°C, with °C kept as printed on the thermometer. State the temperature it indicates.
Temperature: value=40 unit=°C
